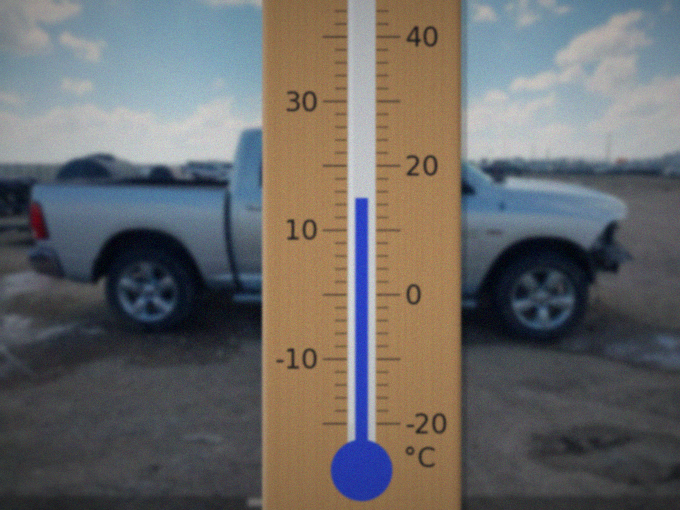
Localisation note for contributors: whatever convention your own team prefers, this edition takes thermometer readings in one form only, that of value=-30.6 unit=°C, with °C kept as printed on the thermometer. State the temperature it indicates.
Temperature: value=15 unit=°C
